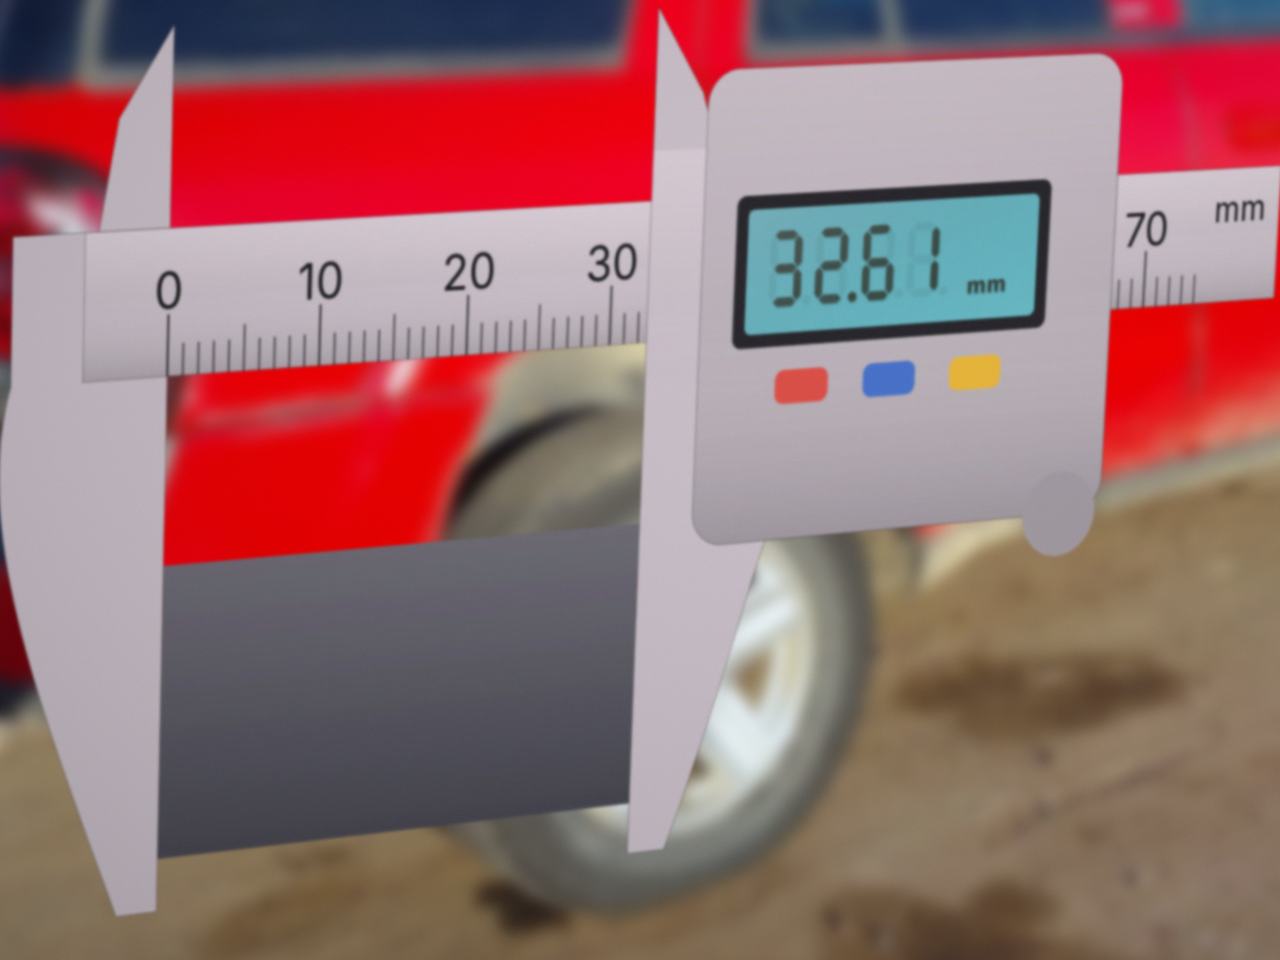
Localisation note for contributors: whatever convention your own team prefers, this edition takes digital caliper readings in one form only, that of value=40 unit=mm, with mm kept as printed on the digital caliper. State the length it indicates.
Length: value=32.61 unit=mm
